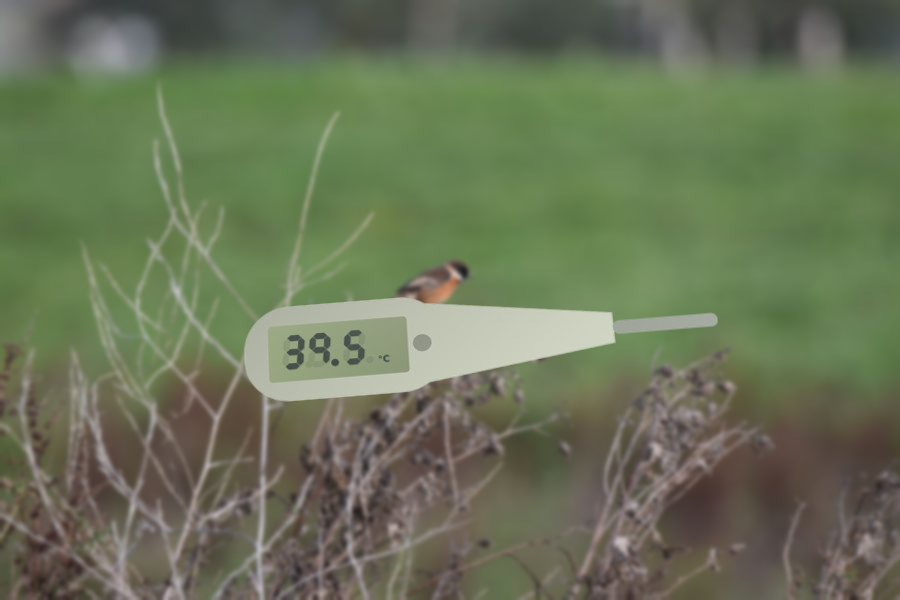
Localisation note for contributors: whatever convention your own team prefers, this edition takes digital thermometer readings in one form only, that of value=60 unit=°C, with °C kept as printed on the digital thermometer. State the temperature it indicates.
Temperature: value=39.5 unit=°C
